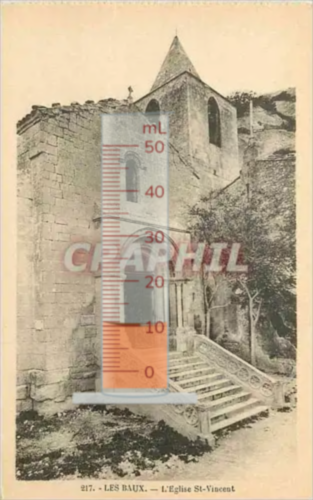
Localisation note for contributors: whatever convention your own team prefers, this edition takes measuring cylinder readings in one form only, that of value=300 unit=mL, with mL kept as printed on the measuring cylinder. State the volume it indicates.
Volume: value=10 unit=mL
